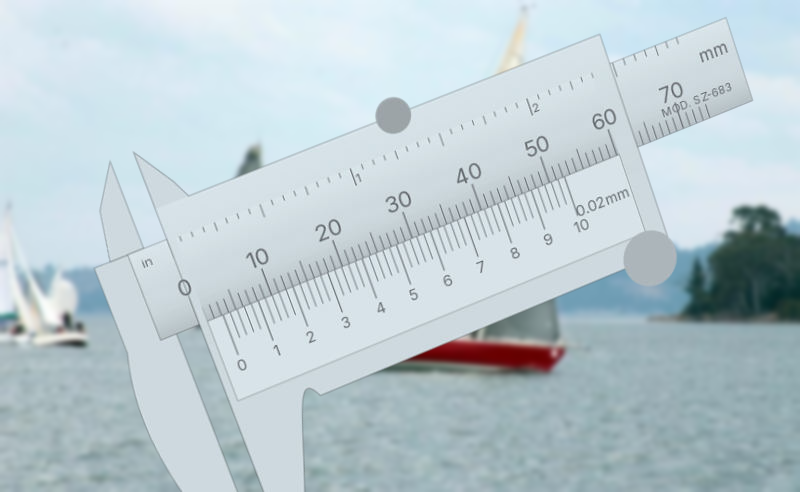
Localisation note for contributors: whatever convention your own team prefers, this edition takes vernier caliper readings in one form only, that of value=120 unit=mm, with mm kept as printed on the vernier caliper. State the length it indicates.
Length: value=3.2 unit=mm
